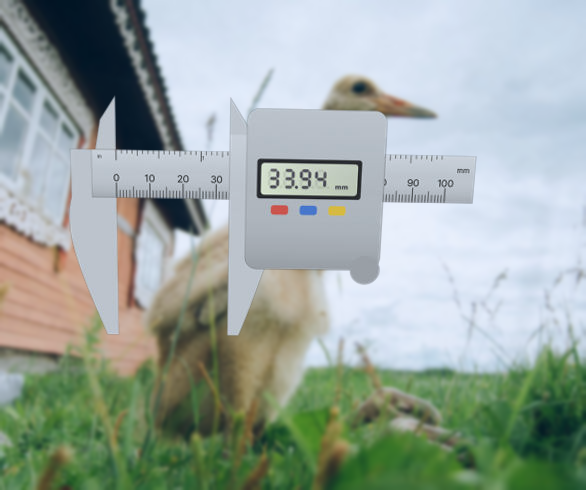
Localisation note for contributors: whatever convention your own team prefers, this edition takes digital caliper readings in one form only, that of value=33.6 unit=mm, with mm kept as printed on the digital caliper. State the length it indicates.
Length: value=33.94 unit=mm
